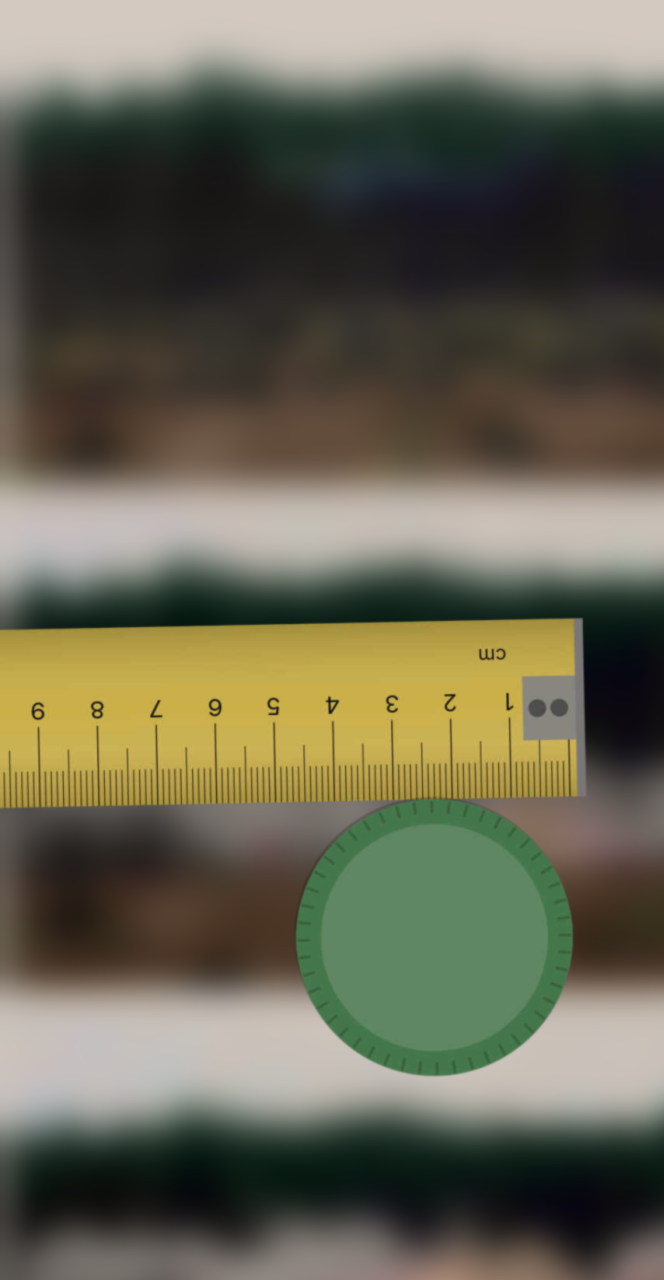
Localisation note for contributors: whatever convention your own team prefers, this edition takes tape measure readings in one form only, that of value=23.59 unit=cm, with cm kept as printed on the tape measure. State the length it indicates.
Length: value=4.7 unit=cm
